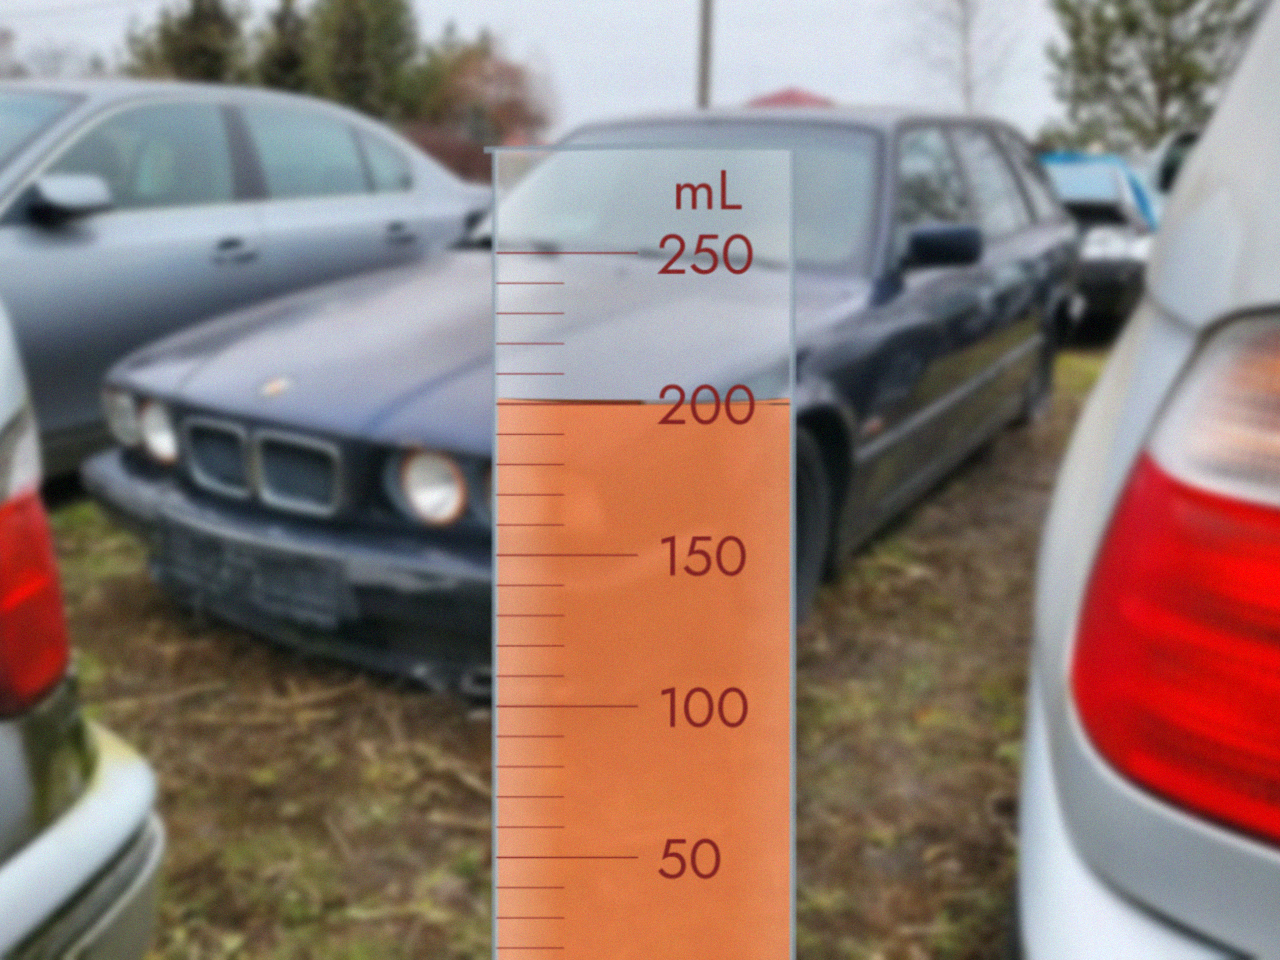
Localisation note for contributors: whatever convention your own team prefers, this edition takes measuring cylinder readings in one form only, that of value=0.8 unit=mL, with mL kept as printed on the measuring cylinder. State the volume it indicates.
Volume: value=200 unit=mL
